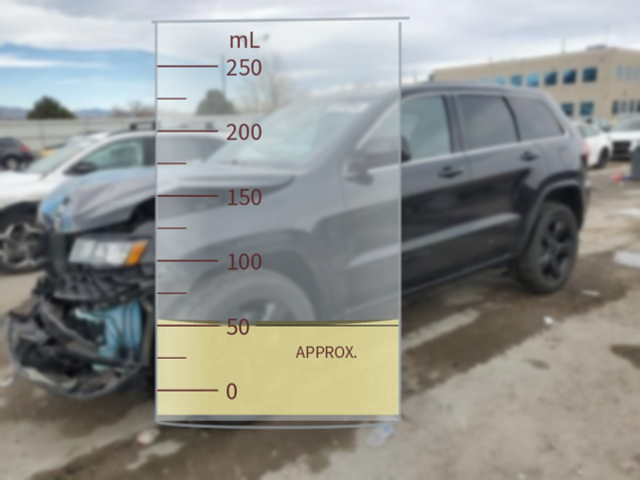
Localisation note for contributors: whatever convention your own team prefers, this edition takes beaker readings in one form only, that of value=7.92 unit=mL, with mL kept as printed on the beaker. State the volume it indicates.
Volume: value=50 unit=mL
